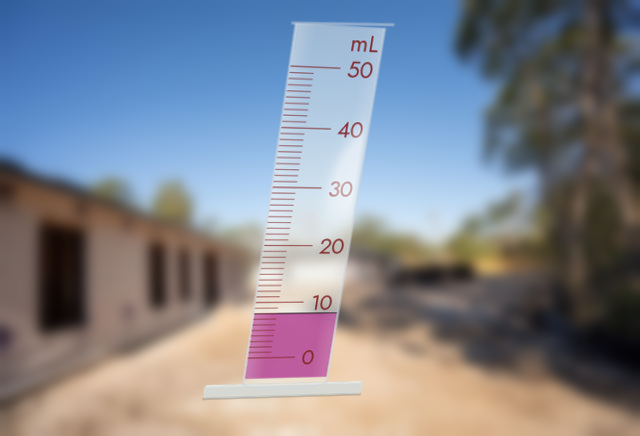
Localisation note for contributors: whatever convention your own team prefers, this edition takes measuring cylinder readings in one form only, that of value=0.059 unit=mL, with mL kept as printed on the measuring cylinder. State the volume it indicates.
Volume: value=8 unit=mL
